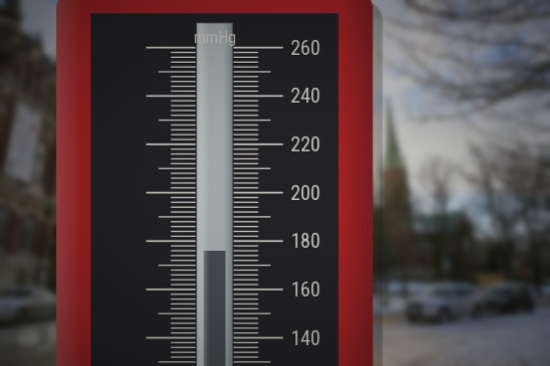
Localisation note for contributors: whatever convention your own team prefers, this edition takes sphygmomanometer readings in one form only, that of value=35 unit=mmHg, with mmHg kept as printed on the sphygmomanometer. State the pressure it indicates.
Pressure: value=176 unit=mmHg
